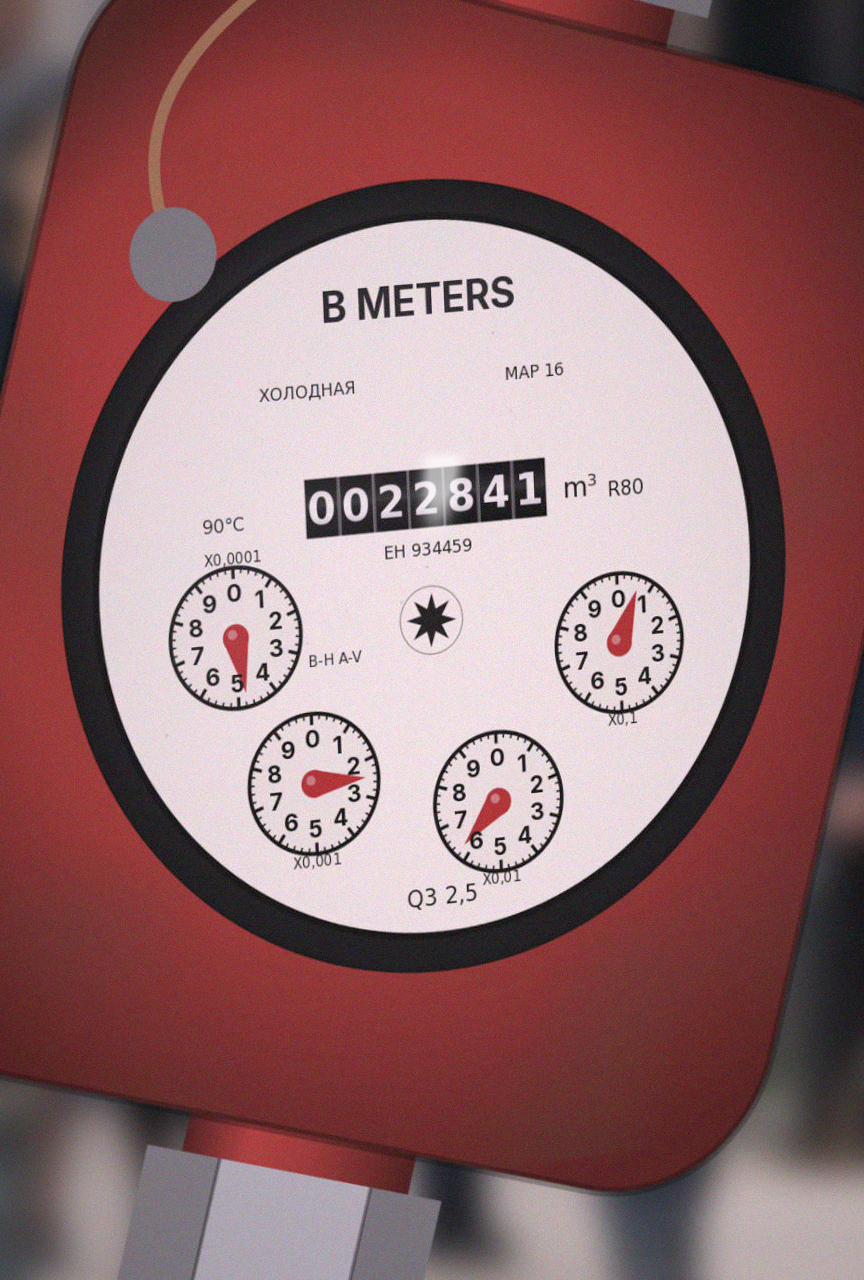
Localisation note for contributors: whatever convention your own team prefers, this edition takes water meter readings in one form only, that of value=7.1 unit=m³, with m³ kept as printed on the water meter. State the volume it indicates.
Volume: value=22841.0624 unit=m³
